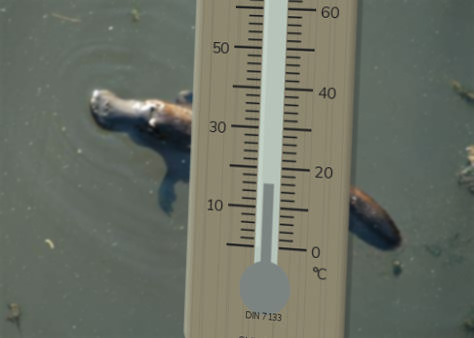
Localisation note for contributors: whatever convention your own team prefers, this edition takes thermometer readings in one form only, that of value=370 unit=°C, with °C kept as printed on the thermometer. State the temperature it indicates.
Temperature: value=16 unit=°C
